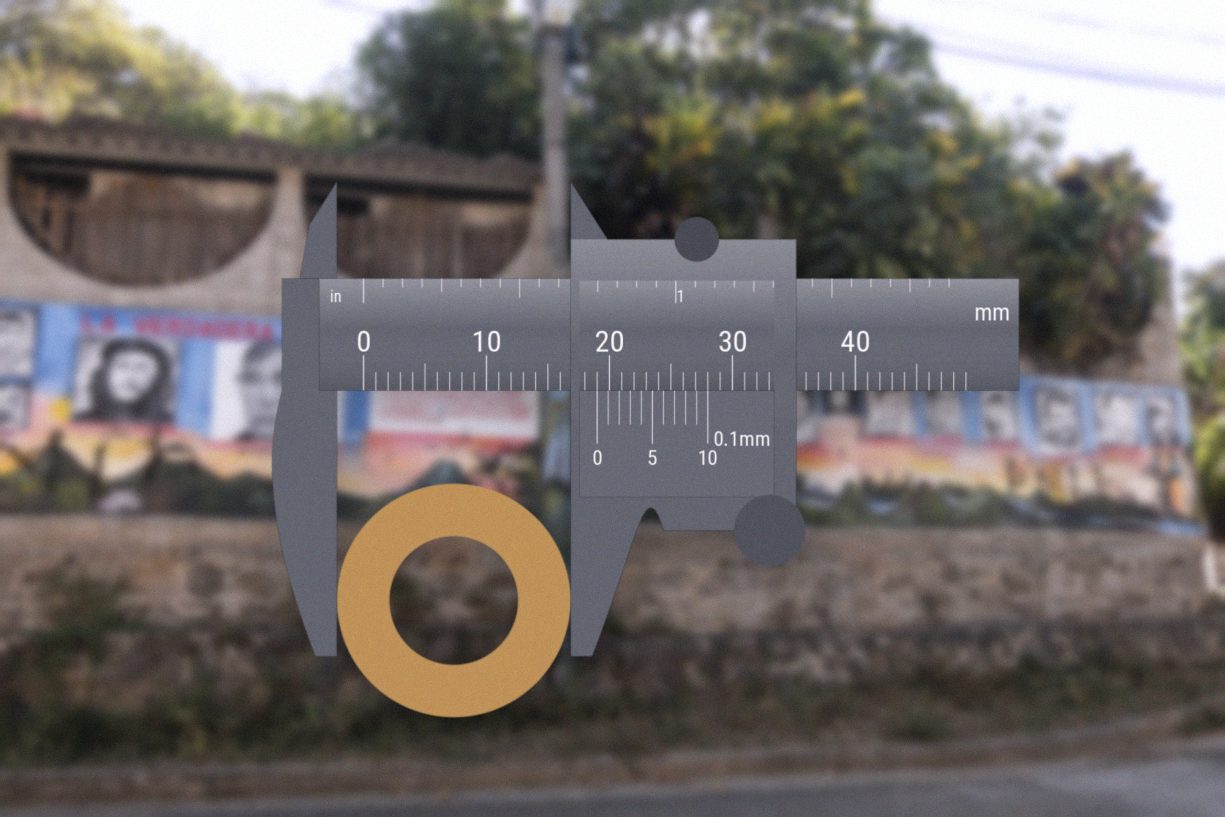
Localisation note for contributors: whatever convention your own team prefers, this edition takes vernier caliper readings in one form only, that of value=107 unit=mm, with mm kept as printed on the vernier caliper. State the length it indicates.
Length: value=19.0 unit=mm
